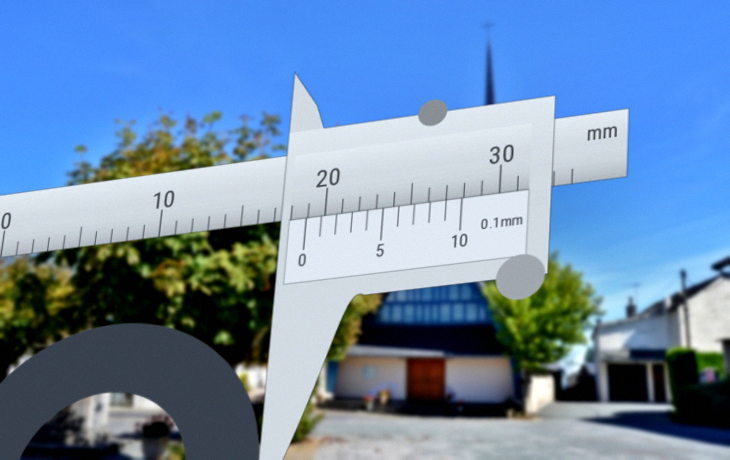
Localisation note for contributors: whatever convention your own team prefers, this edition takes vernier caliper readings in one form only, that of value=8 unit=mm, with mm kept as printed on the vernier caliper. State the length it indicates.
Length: value=18.9 unit=mm
